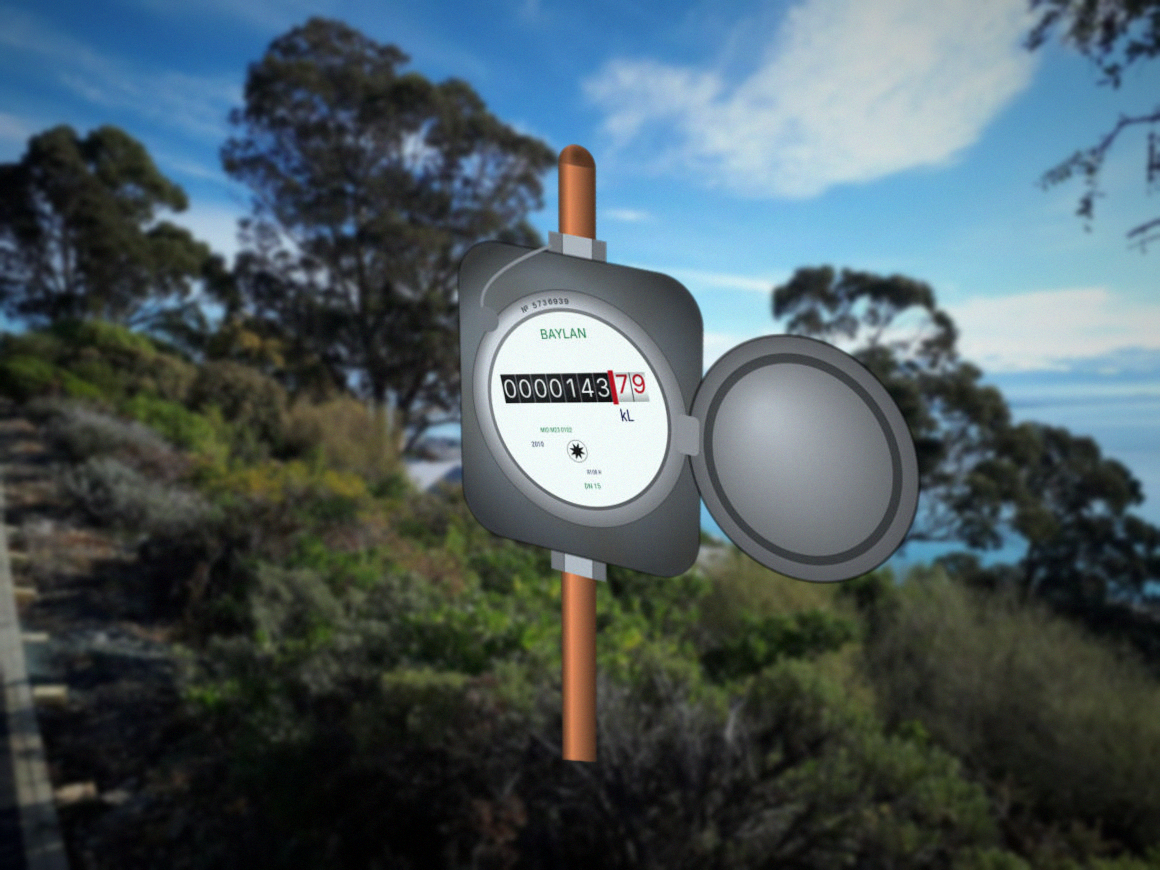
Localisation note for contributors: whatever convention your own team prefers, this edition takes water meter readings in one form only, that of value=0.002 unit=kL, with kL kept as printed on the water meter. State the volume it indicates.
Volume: value=143.79 unit=kL
